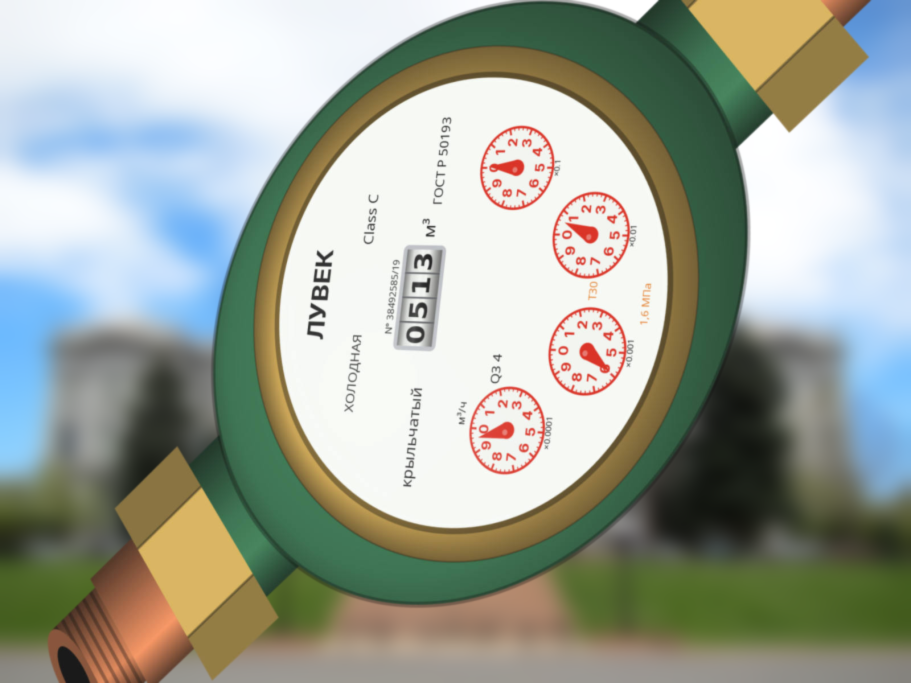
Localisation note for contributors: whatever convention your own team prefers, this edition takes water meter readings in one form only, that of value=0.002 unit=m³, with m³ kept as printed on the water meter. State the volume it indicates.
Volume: value=513.0059 unit=m³
